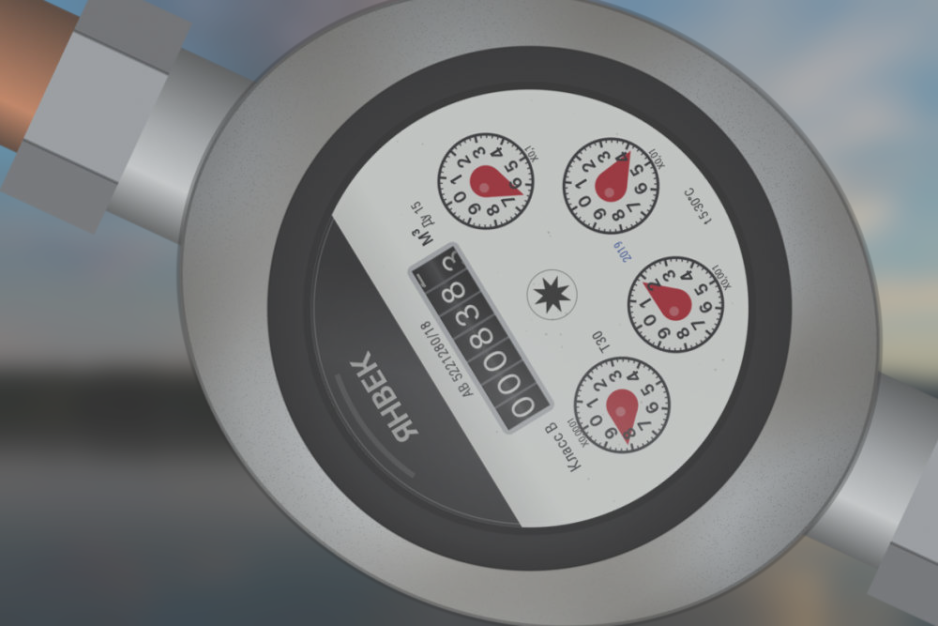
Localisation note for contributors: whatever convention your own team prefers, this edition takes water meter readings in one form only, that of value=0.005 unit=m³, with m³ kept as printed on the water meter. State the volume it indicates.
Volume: value=8382.6418 unit=m³
